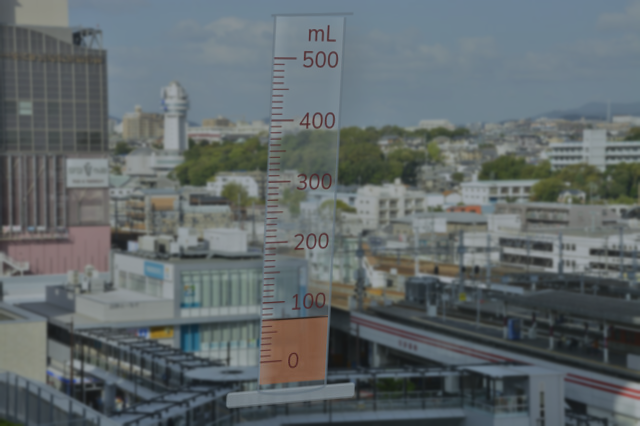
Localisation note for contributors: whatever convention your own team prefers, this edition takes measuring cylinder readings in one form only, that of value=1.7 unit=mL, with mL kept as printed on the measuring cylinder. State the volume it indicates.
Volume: value=70 unit=mL
